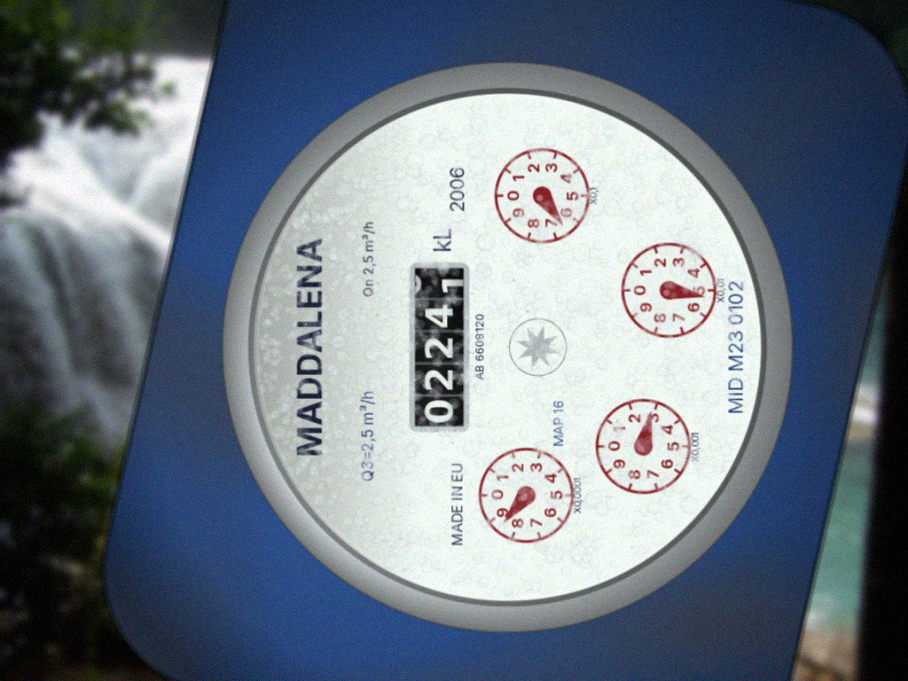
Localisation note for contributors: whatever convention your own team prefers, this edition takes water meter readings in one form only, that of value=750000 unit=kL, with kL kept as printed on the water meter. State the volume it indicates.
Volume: value=2240.6528 unit=kL
